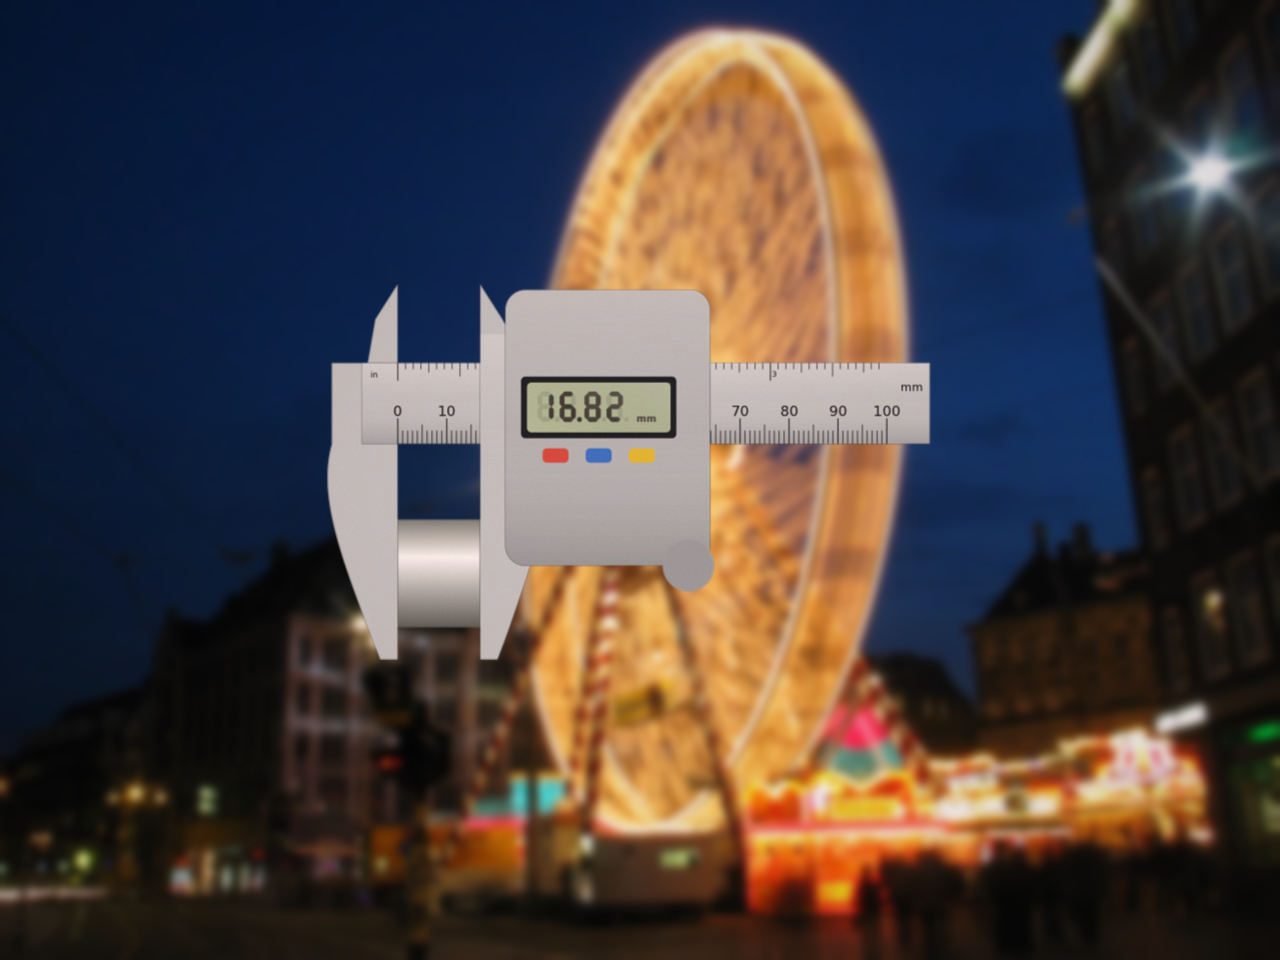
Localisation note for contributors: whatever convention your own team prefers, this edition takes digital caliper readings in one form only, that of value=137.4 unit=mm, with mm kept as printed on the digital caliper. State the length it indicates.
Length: value=16.82 unit=mm
